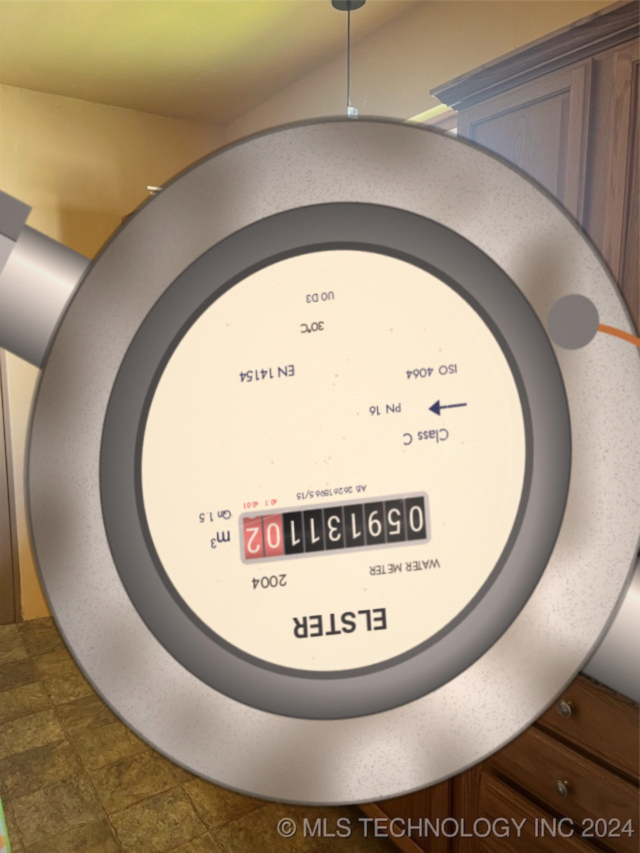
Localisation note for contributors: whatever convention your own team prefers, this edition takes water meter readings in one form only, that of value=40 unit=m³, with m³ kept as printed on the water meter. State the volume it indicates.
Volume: value=591311.02 unit=m³
